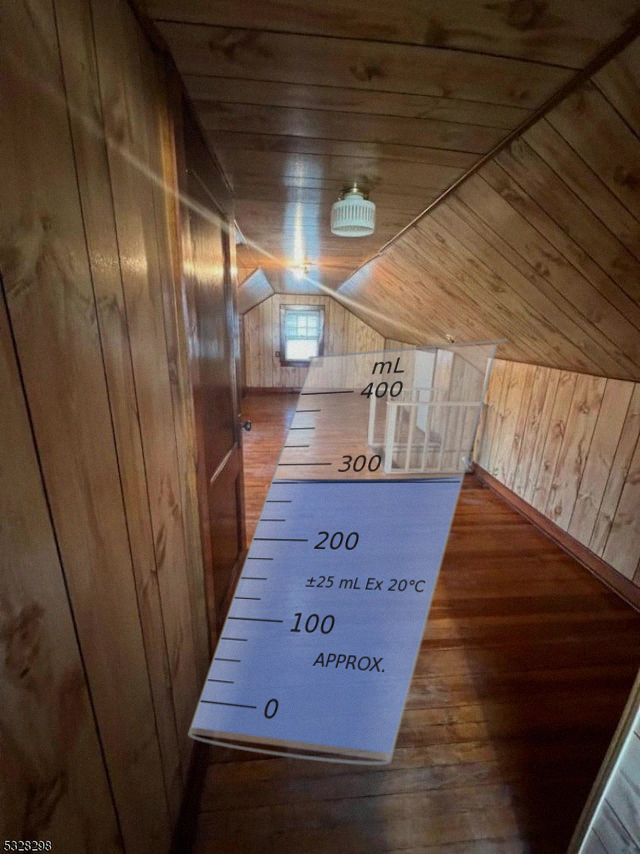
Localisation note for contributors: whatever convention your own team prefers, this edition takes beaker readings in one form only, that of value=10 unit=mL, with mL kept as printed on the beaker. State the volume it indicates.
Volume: value=275 unit=mL
